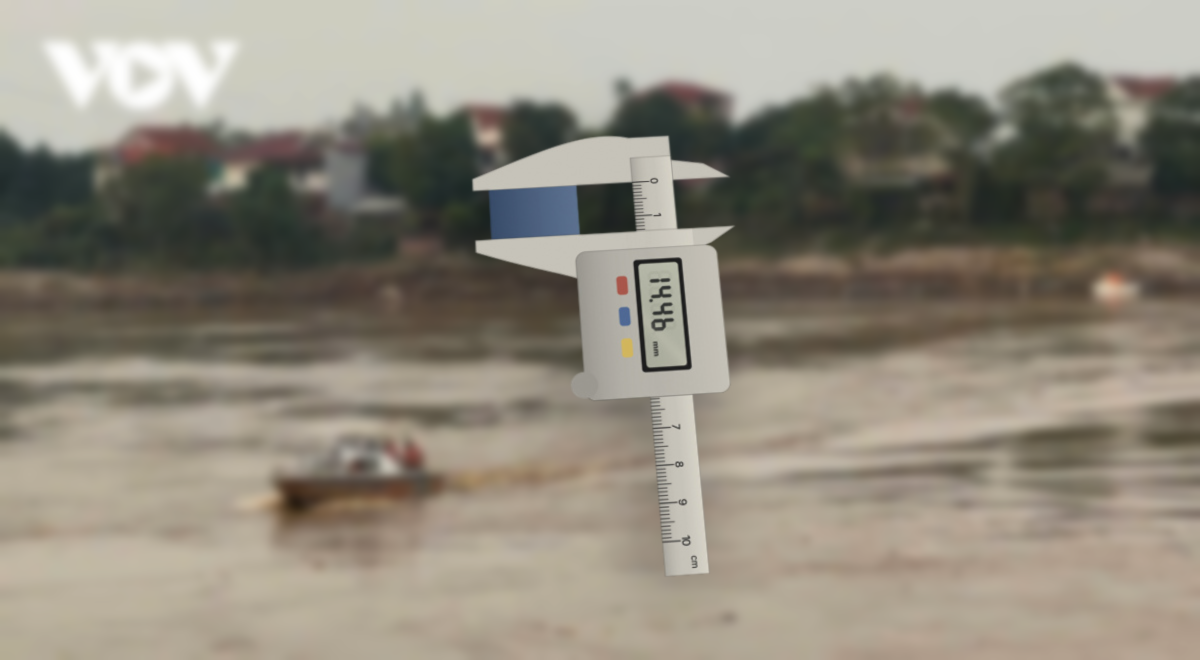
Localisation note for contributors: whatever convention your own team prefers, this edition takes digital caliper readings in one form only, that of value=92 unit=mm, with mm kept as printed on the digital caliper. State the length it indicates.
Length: value=14.46 unit=mm
